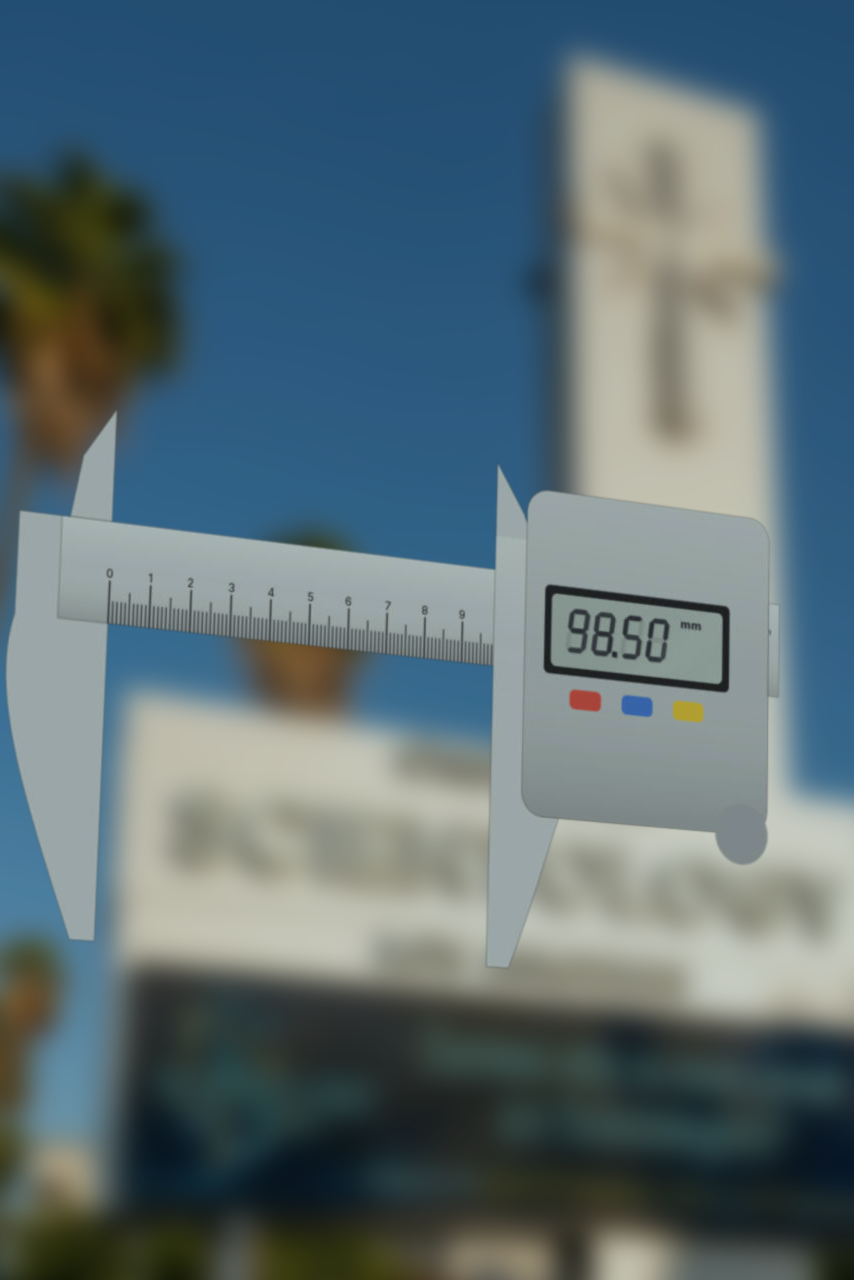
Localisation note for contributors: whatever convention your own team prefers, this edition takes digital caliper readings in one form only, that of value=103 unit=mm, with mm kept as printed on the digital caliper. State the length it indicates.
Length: value=98.50 unit=mm
